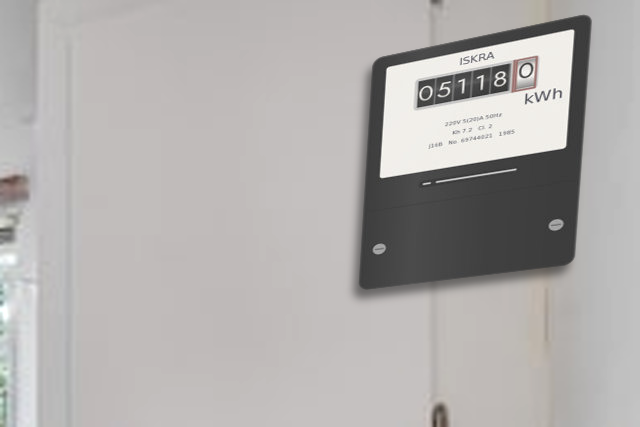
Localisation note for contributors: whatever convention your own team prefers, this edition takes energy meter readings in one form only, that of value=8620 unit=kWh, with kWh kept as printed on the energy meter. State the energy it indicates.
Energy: value=5118.0 unit=kWh
